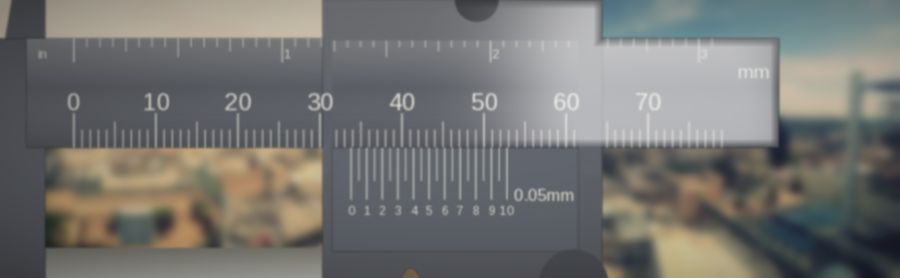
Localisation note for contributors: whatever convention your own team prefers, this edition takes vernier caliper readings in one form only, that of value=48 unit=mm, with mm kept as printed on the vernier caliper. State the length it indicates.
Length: value=33.8 unit=mm
